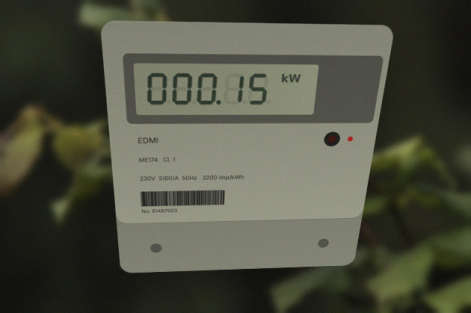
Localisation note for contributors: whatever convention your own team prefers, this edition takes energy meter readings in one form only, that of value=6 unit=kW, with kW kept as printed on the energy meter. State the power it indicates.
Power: value=0.15 unit=kW
